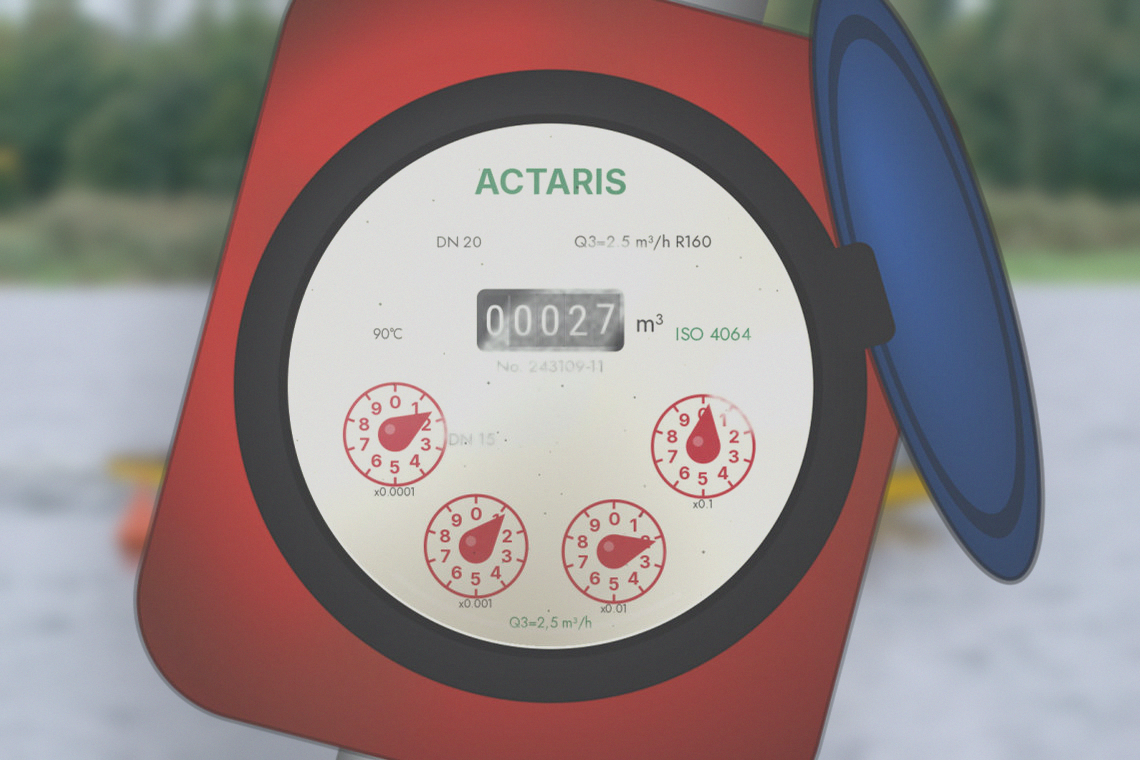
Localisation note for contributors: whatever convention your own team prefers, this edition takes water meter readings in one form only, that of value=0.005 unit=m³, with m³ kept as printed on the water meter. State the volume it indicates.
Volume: value=27.0211 unit=m³
